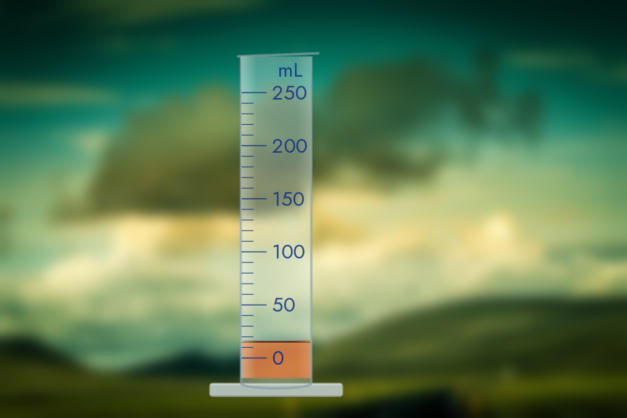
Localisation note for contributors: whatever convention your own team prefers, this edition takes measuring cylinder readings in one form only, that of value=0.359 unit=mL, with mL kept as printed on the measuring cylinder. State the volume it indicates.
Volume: value=15 unit=mL
